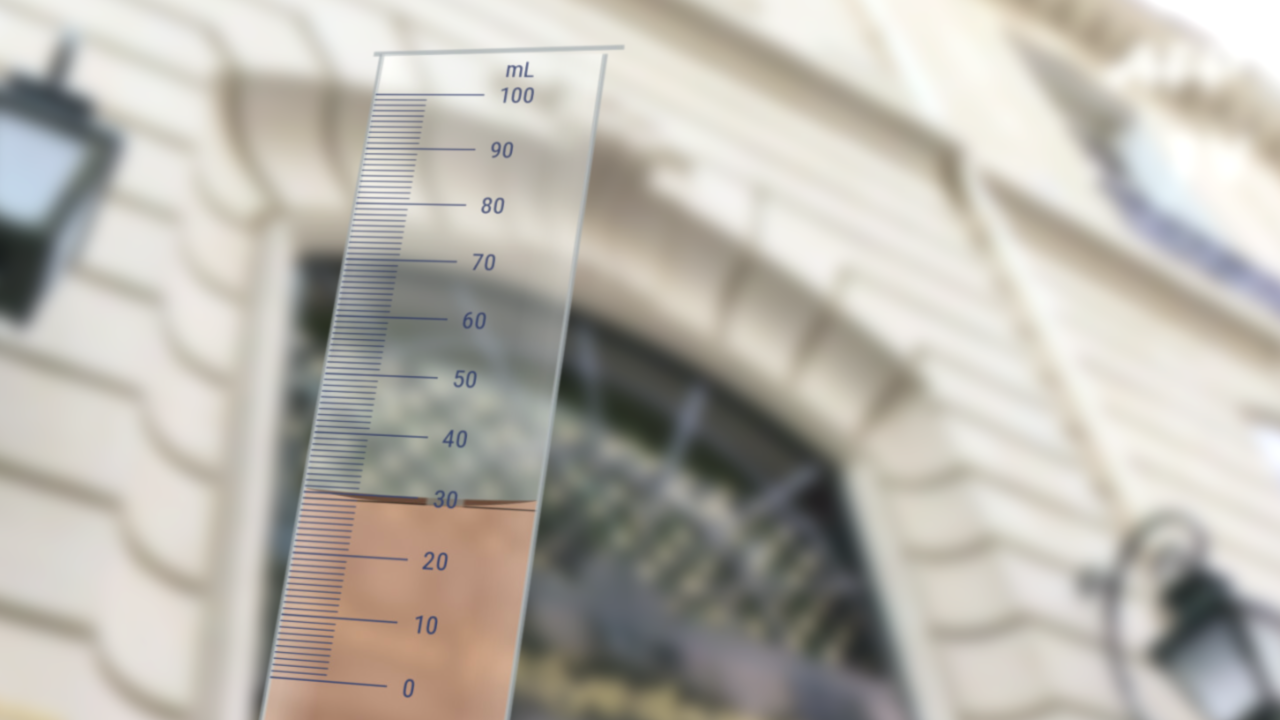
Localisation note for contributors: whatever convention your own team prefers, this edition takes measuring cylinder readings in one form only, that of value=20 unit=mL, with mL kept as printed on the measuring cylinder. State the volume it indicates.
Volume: value=29 unit=mL
